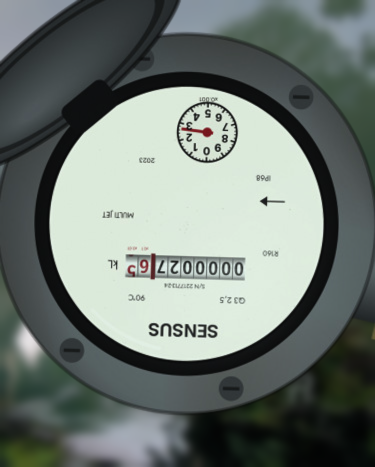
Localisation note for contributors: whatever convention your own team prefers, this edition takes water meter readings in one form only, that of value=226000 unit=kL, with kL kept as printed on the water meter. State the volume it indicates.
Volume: value=27.652 unit=kL
